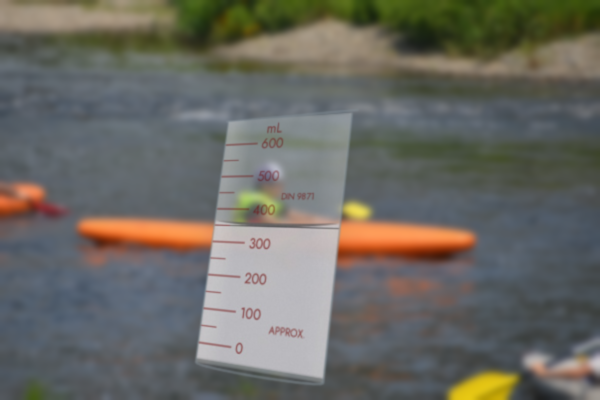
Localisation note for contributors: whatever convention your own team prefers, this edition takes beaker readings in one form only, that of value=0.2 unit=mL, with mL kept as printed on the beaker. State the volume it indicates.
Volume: value=350 unit=mL
